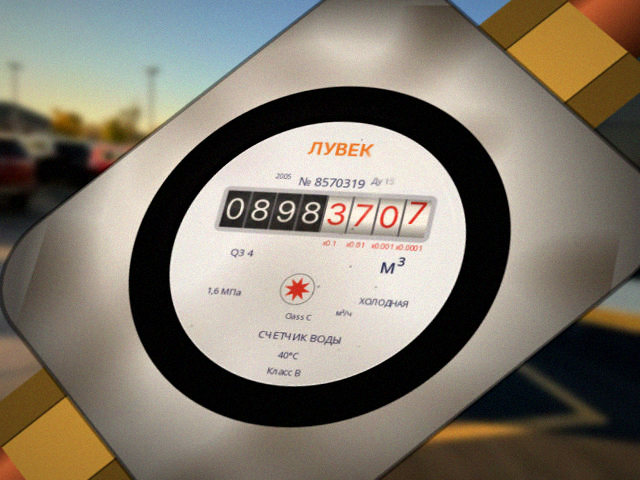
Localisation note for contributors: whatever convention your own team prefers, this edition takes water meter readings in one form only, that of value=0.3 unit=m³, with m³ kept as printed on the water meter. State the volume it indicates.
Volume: value=898.3707 unit=m³
